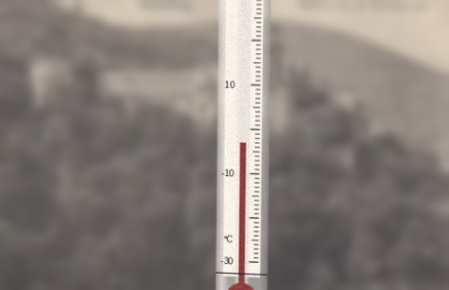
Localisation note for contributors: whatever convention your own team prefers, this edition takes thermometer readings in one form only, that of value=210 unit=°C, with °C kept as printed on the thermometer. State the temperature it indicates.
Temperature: value=-3 unit=°C
